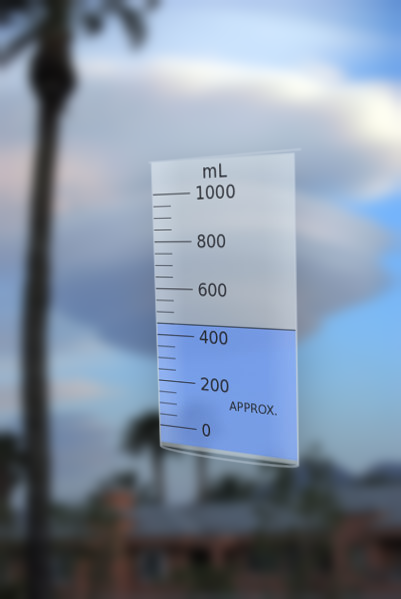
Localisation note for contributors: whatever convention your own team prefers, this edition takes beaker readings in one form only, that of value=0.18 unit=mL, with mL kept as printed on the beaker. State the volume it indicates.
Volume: value=450 unit=mL
